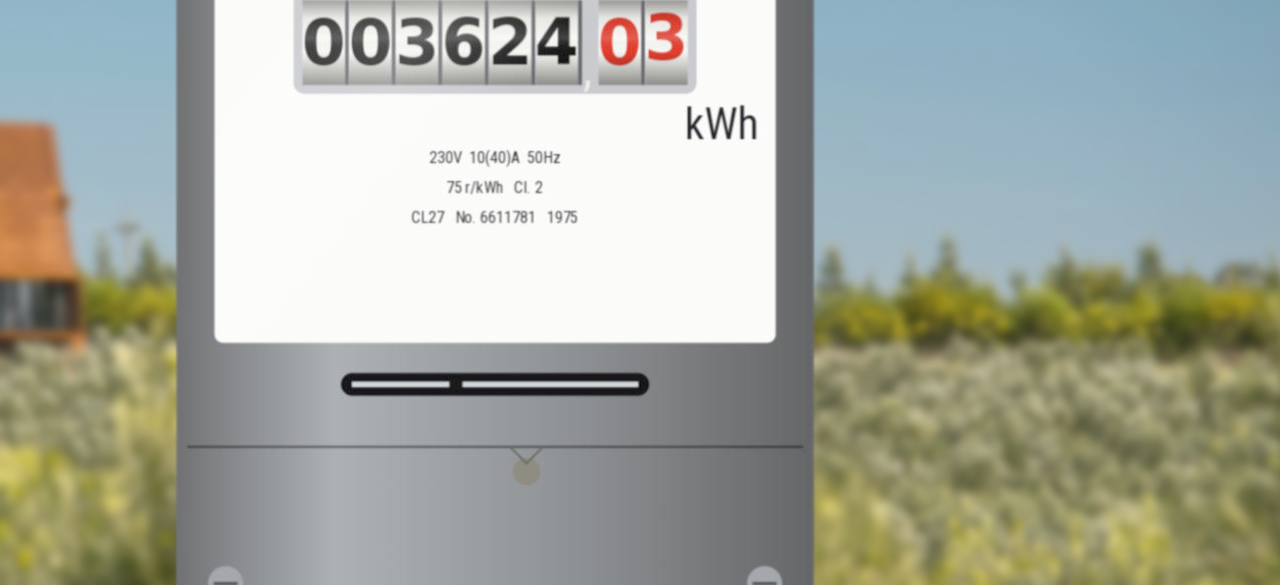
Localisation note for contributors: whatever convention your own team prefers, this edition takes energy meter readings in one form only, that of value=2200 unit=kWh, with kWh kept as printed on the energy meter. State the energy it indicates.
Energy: value=3624.03 unit=kWh
